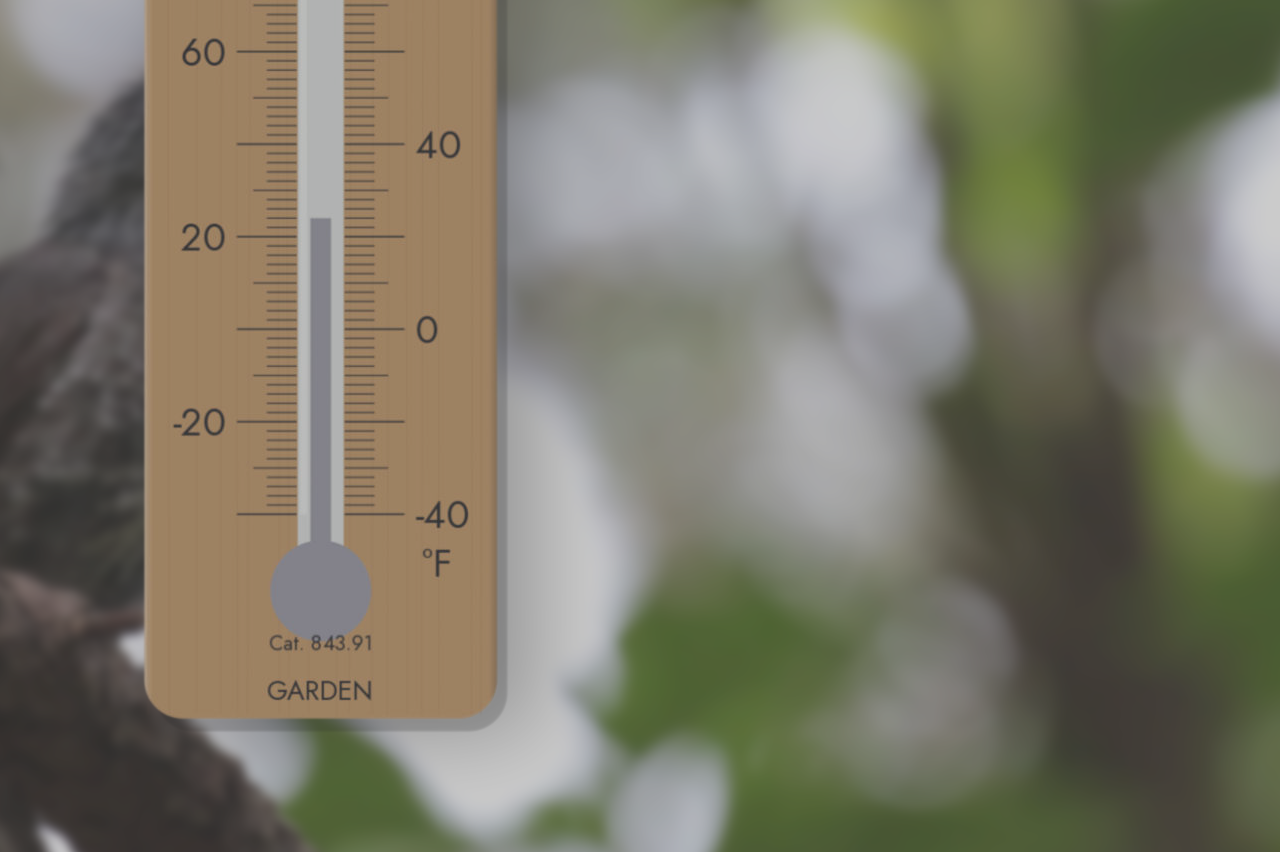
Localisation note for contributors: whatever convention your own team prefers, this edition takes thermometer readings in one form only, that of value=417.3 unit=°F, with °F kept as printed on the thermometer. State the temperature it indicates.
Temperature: value=24 unit=°F
